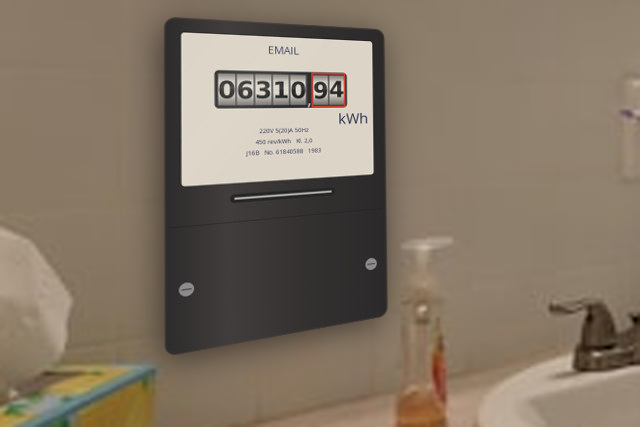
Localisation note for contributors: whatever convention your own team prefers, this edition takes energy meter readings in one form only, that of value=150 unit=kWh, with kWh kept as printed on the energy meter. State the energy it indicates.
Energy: value=6310.94 unit=kWh
